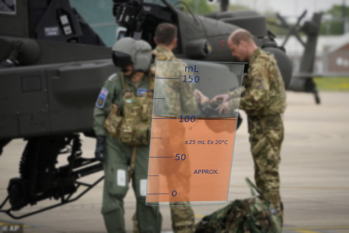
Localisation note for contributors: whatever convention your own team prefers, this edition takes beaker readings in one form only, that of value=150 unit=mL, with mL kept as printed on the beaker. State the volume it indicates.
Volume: value=100 unit=mL
